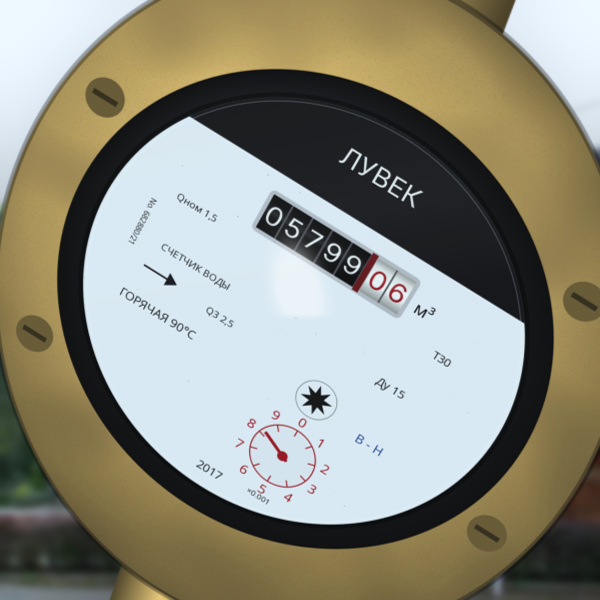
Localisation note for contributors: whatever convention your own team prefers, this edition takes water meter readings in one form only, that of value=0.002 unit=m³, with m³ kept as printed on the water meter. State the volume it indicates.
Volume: value=5799.068 unit=m³
